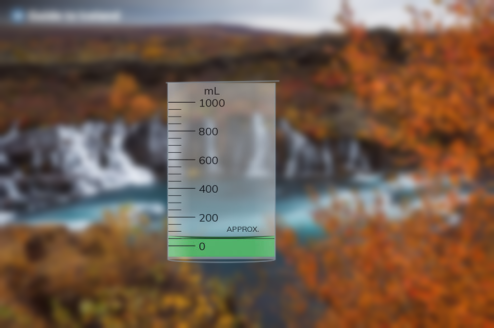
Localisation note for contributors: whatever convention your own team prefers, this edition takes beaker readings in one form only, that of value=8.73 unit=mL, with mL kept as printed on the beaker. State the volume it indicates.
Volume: value=50 unit=mL
